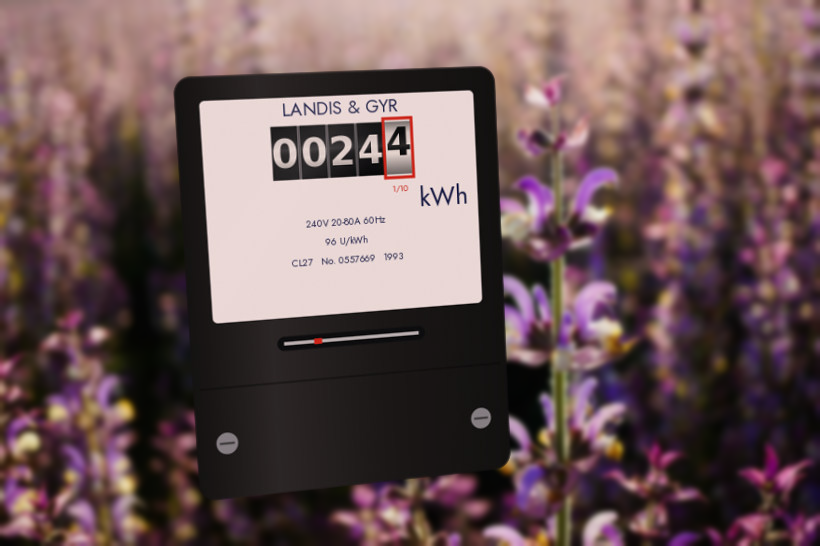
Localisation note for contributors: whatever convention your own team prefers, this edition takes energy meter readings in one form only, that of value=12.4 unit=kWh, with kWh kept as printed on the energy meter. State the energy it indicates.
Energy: value=24.4 unit=kWh
